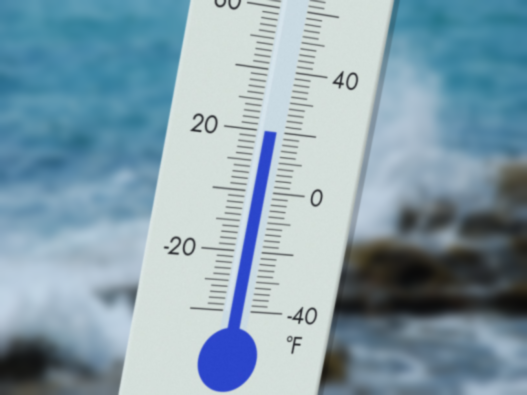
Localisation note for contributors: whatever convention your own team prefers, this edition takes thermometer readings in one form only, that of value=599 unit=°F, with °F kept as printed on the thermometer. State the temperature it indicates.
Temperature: value=20 unit=°F
